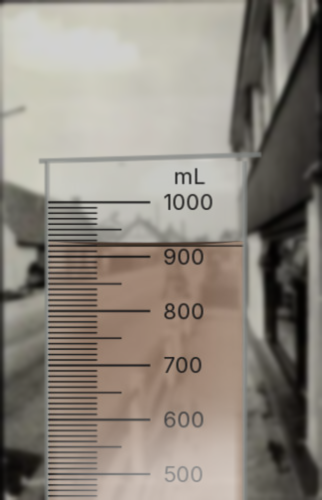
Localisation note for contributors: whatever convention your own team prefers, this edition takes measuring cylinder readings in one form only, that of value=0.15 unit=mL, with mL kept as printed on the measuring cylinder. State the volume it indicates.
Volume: value=920 unit=mL
